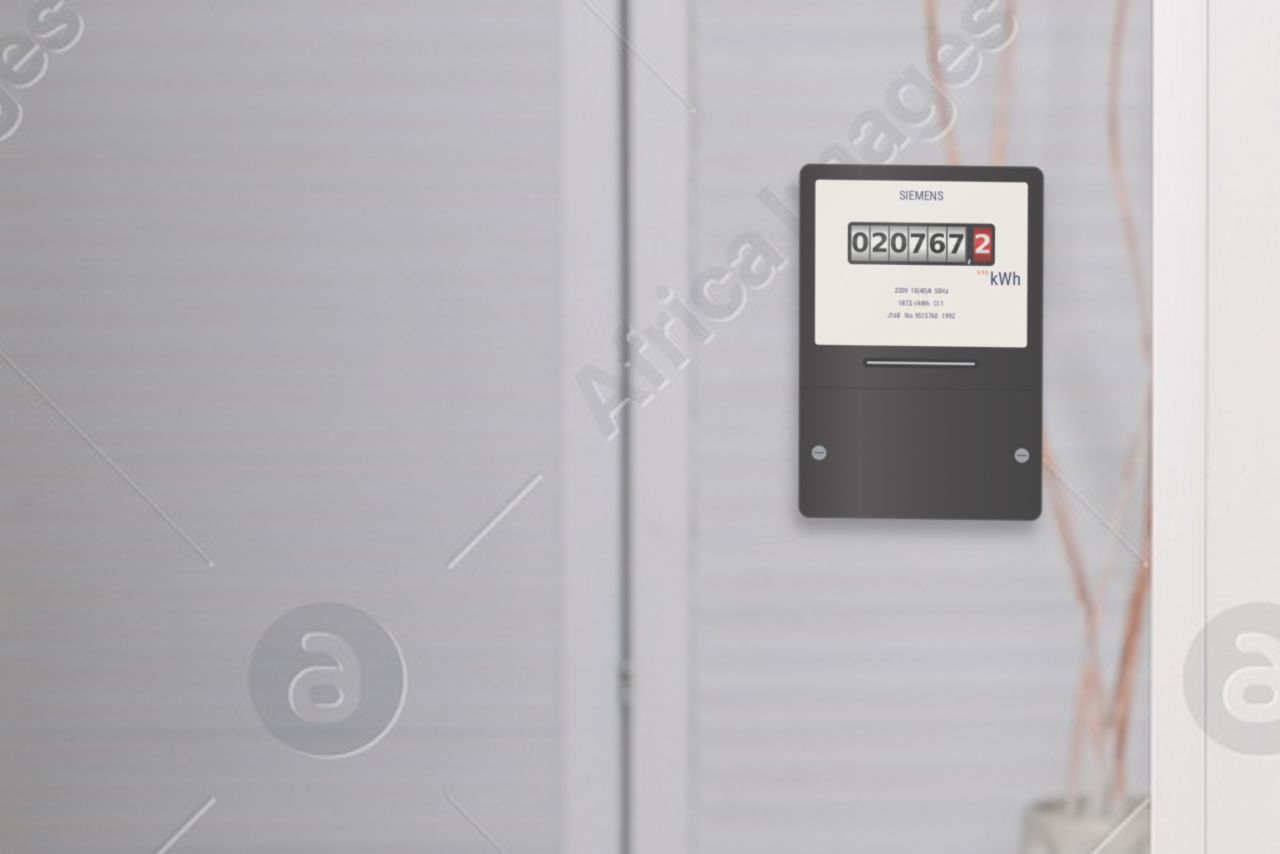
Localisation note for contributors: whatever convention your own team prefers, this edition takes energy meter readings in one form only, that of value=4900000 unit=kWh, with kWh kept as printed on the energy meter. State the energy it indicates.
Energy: value=20767.2 unit=kWh
